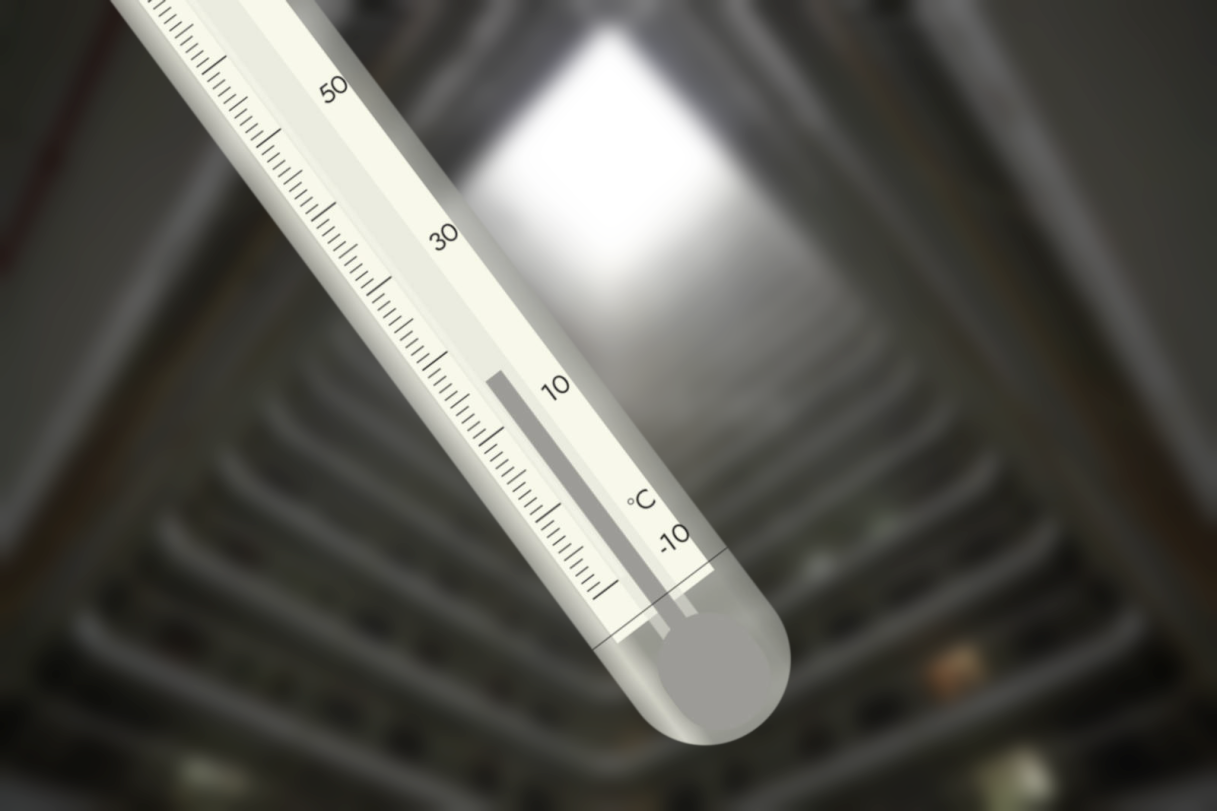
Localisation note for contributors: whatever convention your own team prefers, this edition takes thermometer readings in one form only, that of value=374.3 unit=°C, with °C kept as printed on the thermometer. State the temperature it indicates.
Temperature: value=15 unit=°C
